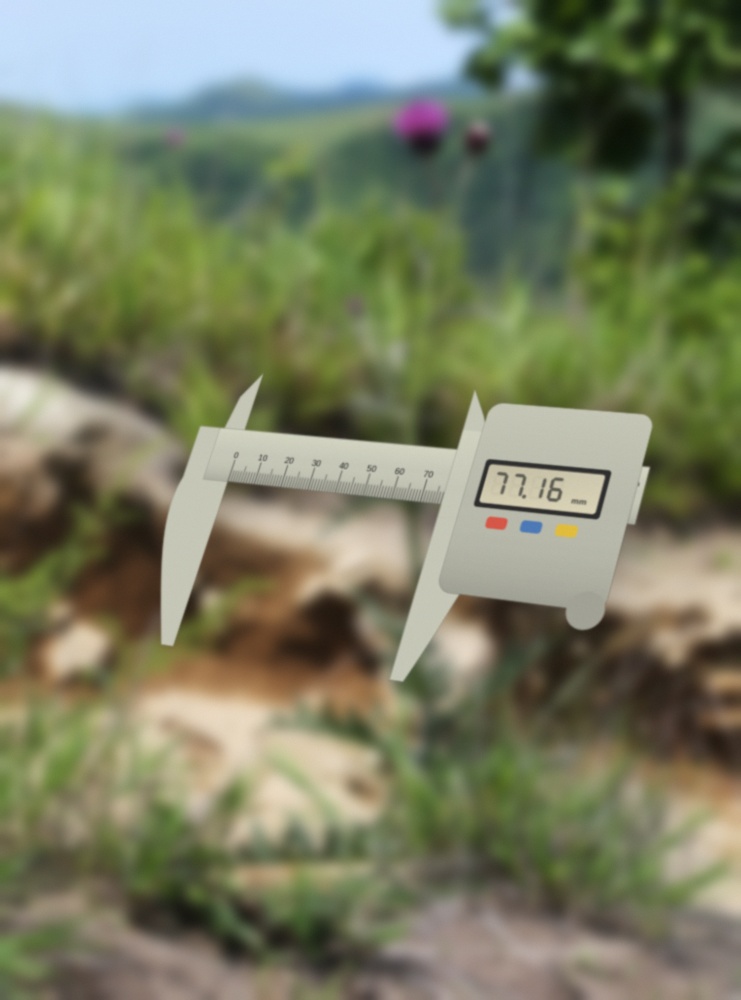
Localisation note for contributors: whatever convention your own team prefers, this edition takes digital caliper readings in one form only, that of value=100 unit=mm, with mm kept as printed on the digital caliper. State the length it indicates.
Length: value=77.16 unit=mm
